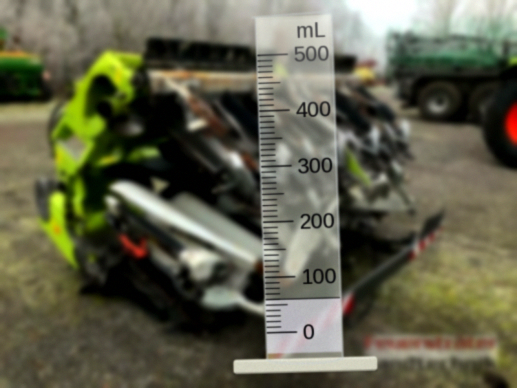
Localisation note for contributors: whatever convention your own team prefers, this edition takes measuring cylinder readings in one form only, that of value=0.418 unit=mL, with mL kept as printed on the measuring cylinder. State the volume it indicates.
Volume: value=60 unit=mL
